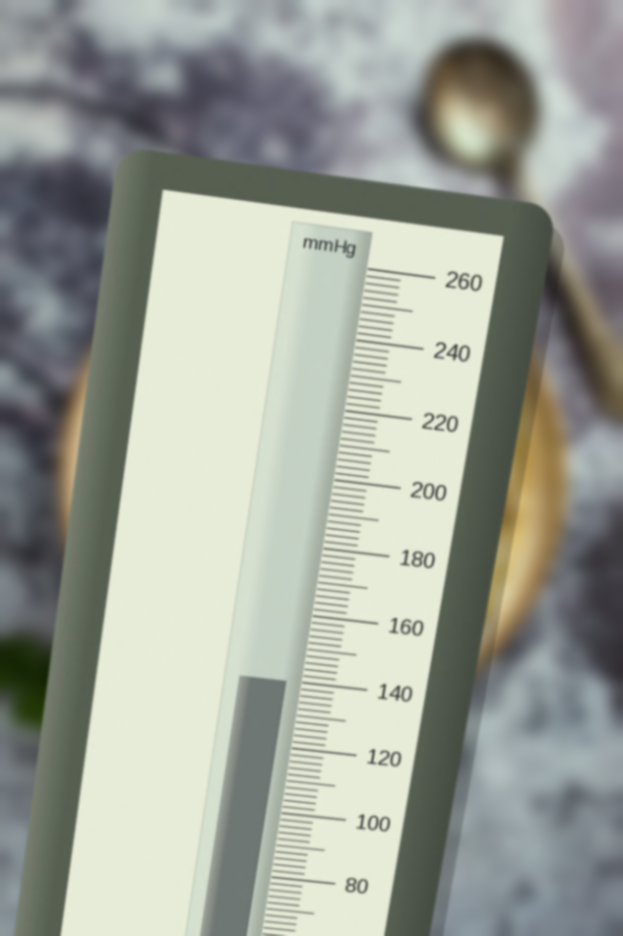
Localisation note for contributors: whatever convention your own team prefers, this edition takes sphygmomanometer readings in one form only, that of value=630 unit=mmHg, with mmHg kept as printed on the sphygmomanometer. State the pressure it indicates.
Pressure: value=140 unit=mmHg
